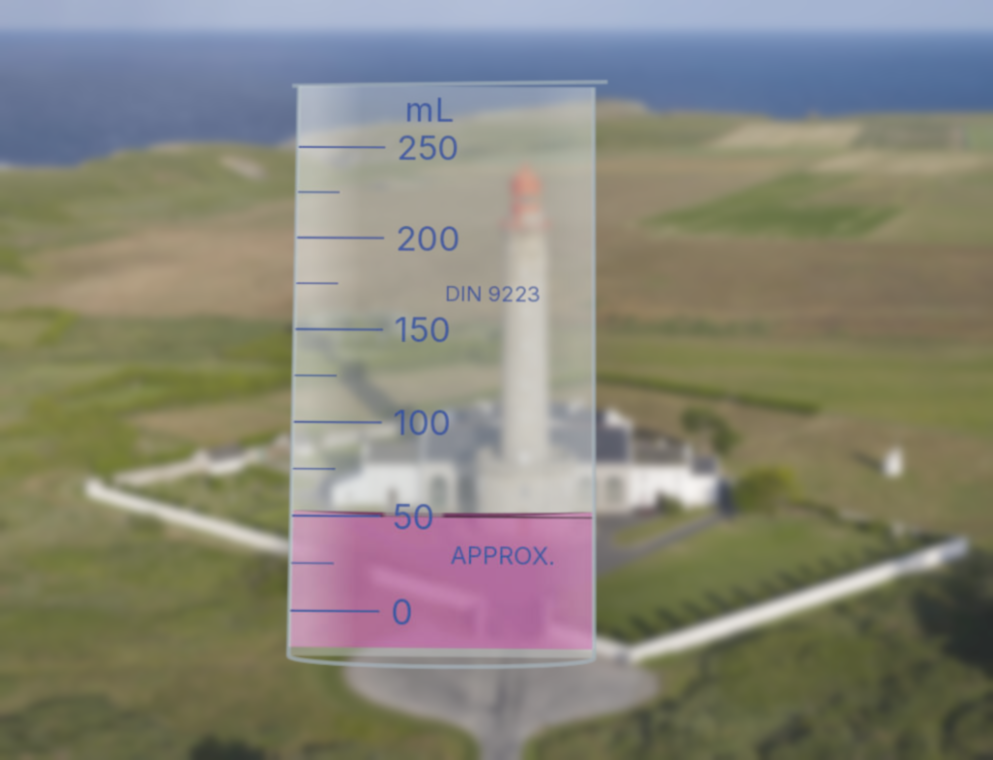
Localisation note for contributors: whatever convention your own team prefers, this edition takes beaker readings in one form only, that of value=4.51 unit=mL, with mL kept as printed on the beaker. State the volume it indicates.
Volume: value=50 unit=mL
